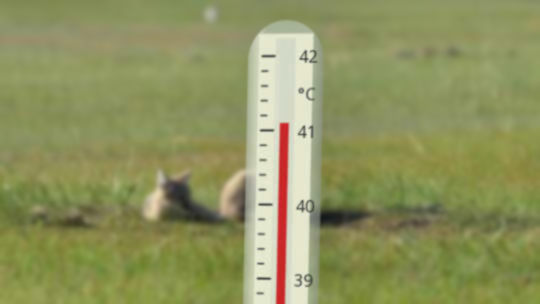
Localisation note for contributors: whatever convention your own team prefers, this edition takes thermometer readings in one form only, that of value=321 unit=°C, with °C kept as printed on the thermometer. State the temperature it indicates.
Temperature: value=41.1 unit=°C
